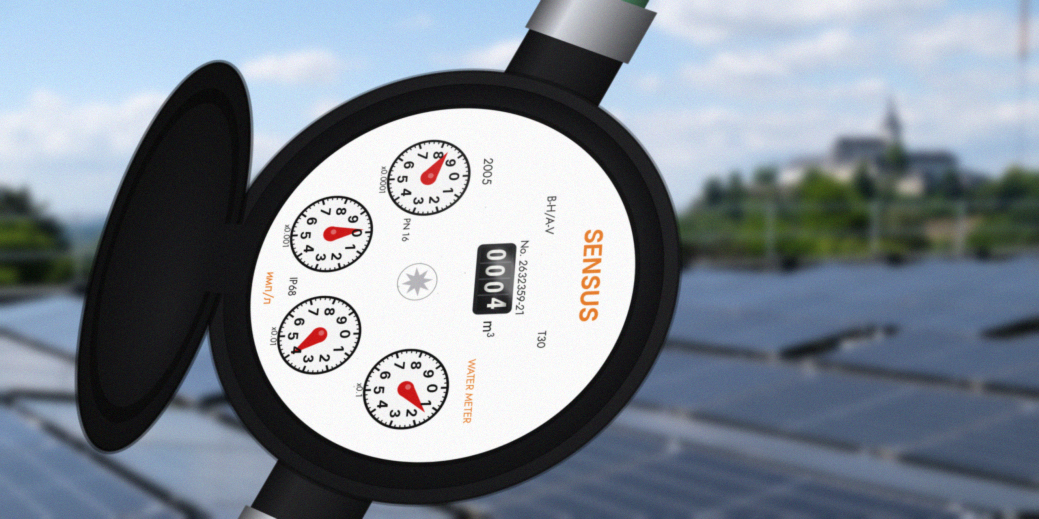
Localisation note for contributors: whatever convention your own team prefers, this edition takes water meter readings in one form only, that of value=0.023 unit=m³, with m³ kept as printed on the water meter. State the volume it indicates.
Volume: value=4.1398 unit=m³
